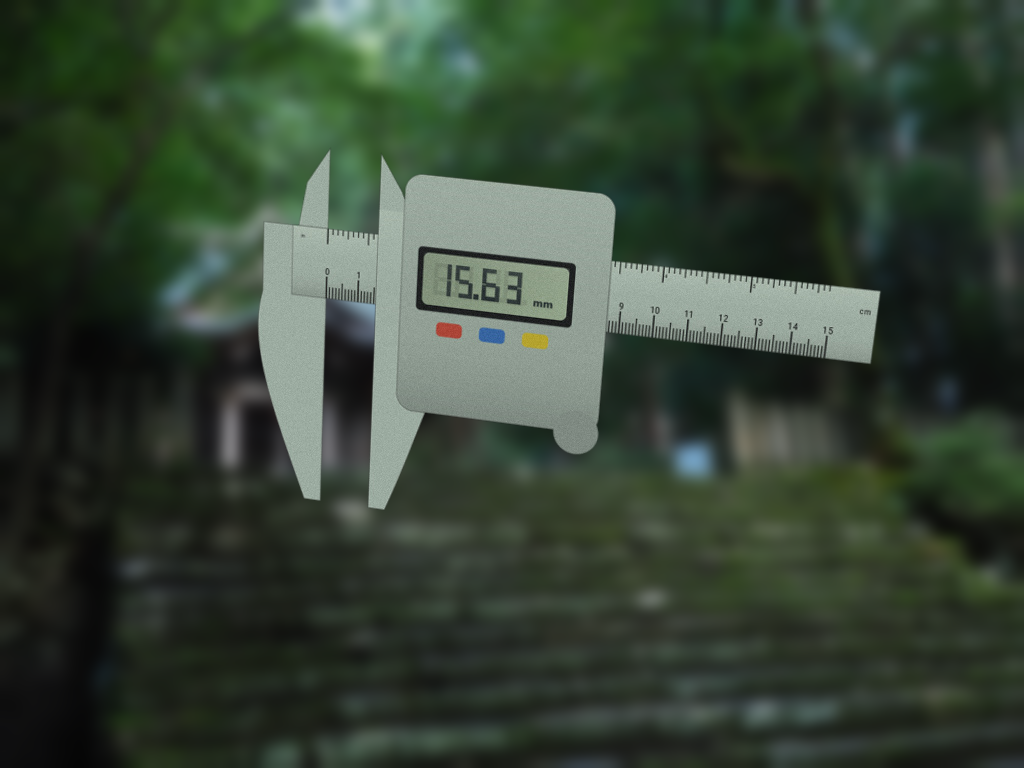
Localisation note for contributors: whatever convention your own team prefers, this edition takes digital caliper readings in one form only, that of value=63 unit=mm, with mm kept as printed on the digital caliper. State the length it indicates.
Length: value=15.63 unit=mm
